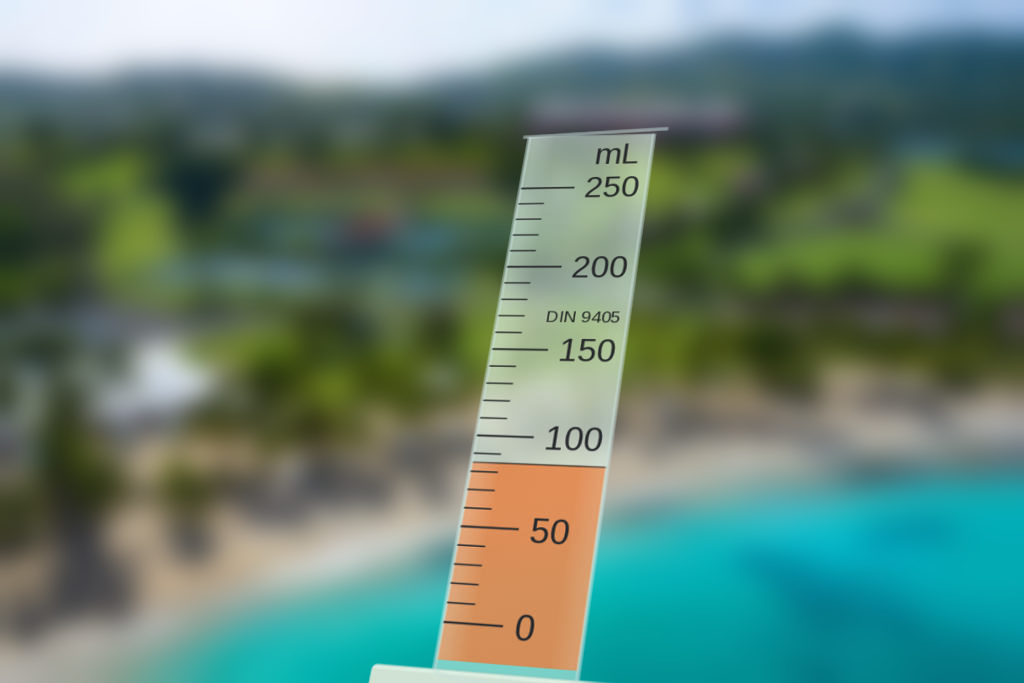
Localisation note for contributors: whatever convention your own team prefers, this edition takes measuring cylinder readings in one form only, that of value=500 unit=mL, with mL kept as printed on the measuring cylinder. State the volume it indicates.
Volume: value=85 unit=mL
